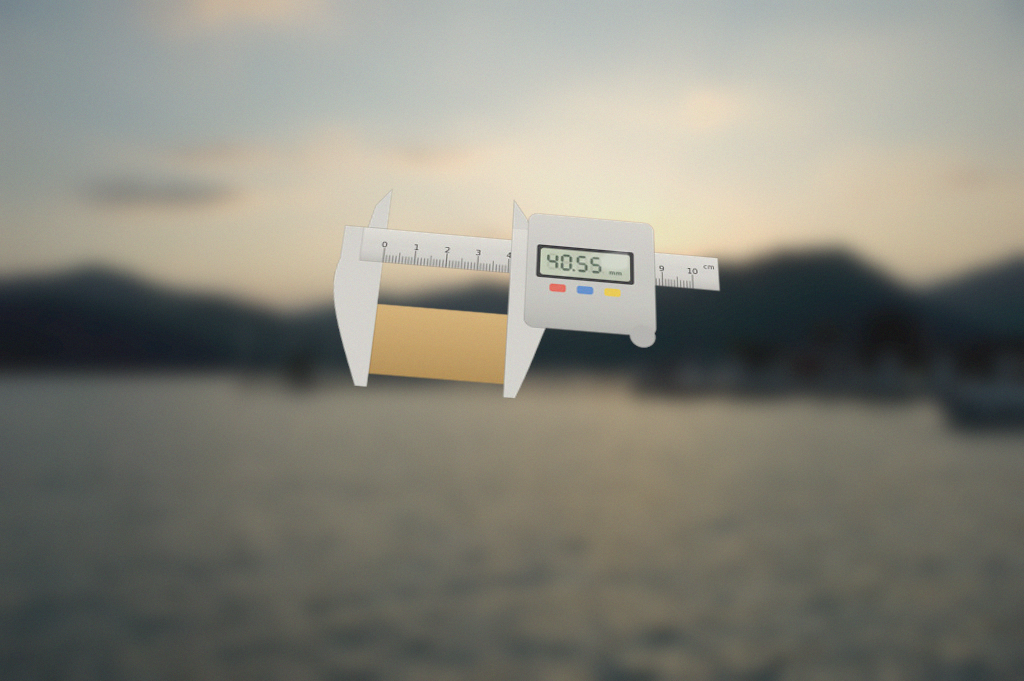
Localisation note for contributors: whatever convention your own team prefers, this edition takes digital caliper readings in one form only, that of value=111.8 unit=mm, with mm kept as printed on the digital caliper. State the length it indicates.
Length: value=40.55 unit=mm
